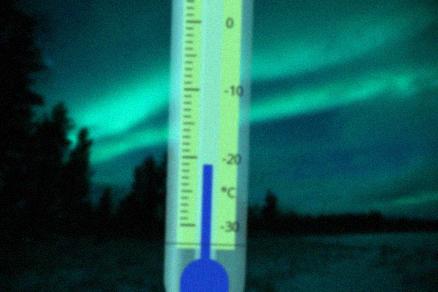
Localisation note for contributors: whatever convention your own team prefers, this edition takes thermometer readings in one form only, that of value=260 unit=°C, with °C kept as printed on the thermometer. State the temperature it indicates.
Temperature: value=-21 unit=°C
